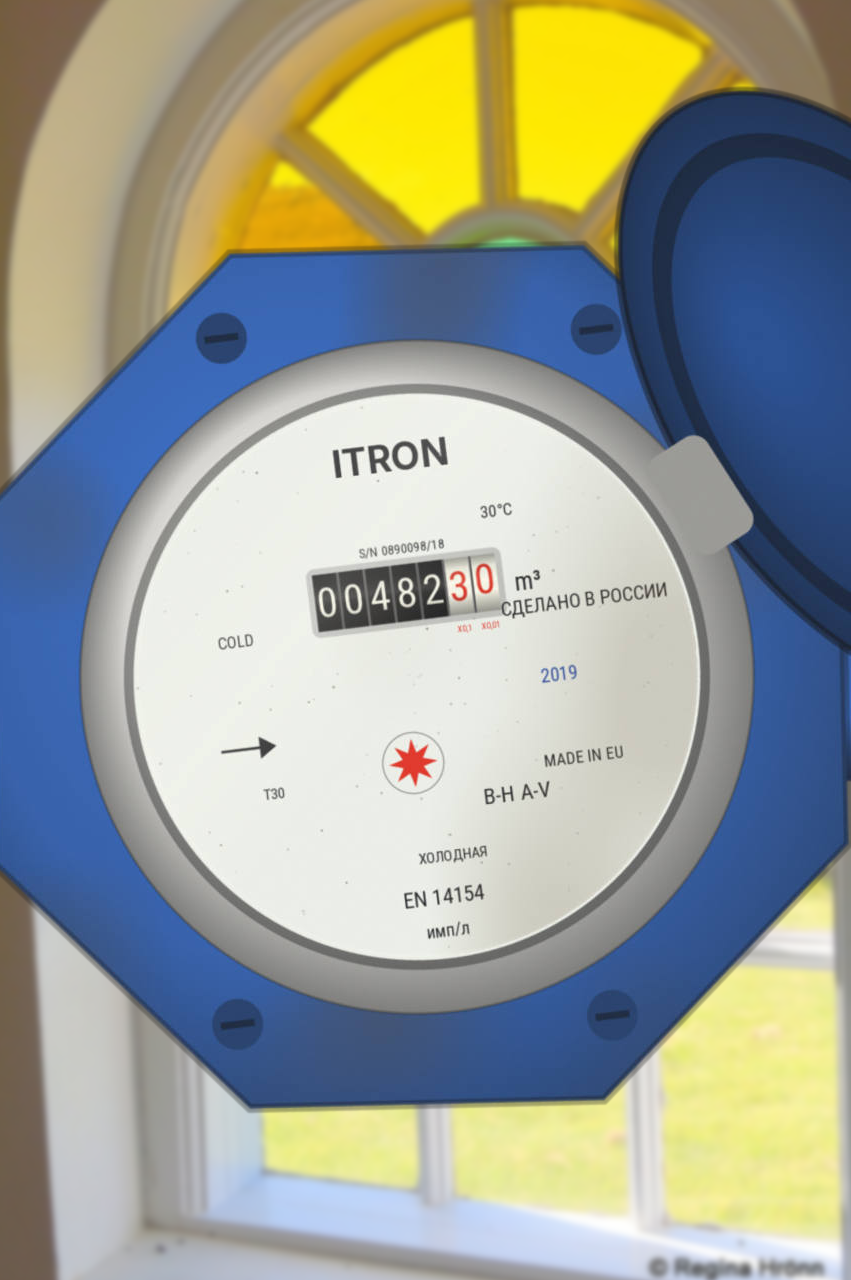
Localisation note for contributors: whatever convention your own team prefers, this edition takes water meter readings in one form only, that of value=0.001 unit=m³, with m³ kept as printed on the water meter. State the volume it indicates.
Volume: value=482.30 unit=m³
